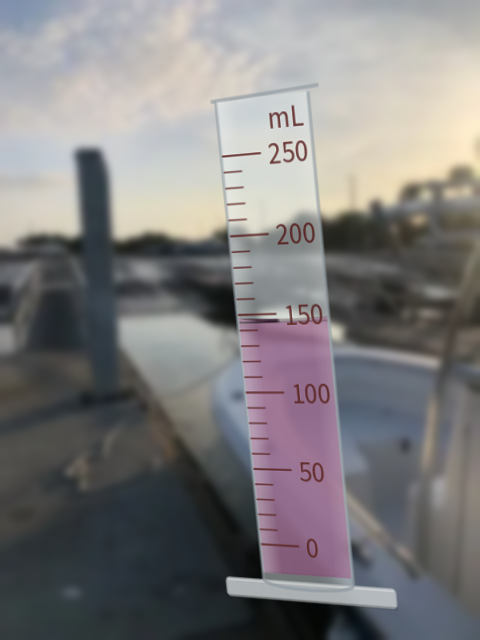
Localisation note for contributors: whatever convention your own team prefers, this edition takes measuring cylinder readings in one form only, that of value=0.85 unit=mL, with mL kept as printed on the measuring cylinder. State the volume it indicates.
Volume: value=145 unit=mL
